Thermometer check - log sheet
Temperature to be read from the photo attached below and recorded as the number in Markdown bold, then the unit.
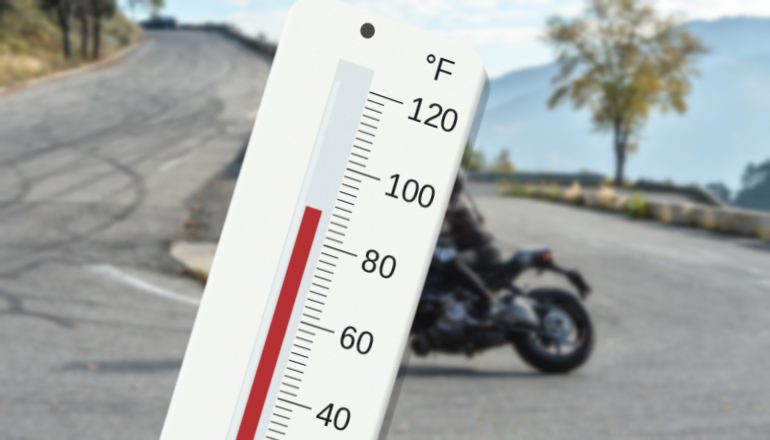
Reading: **88** °F
